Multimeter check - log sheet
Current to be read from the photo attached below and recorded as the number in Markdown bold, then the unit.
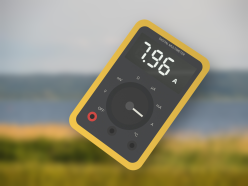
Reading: **7.96** A
